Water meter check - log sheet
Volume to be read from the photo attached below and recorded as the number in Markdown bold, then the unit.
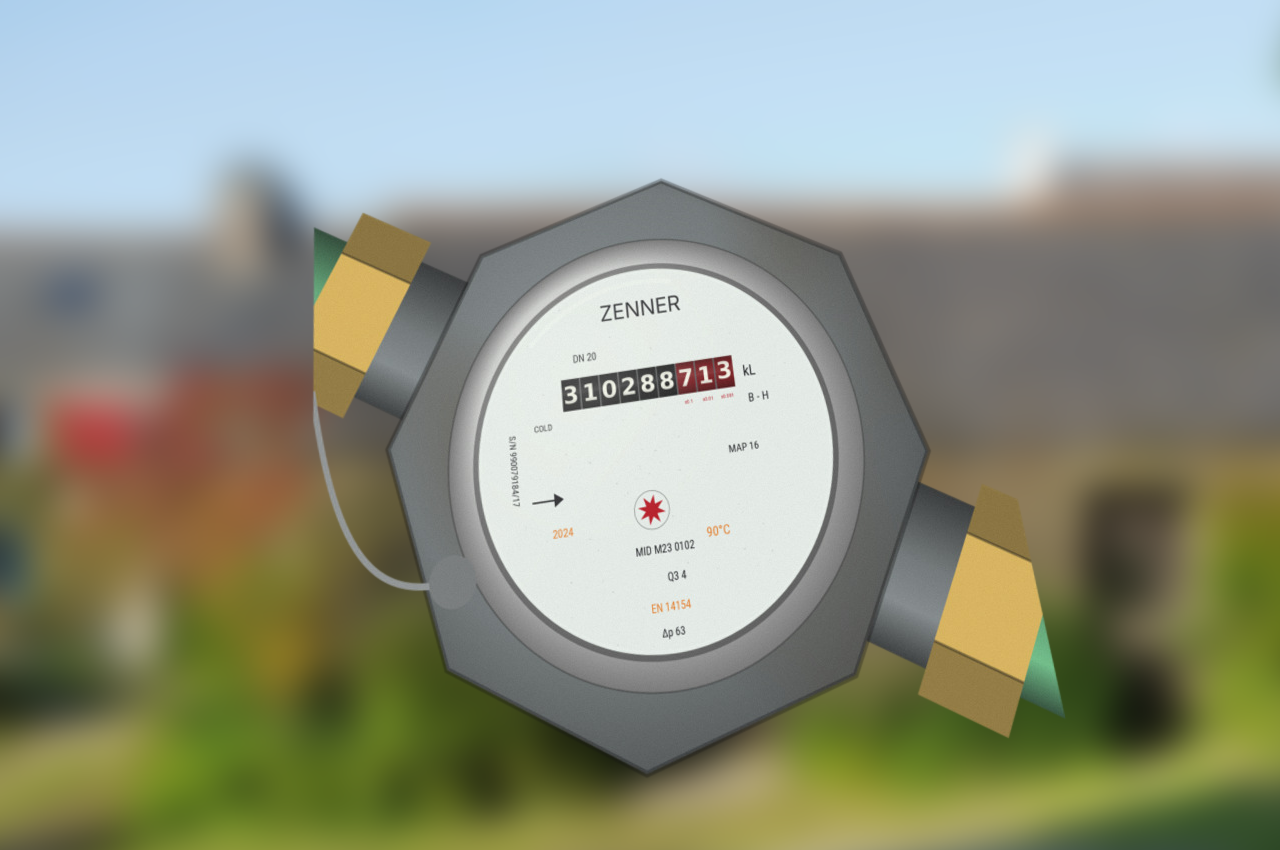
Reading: **310288.713** kL
